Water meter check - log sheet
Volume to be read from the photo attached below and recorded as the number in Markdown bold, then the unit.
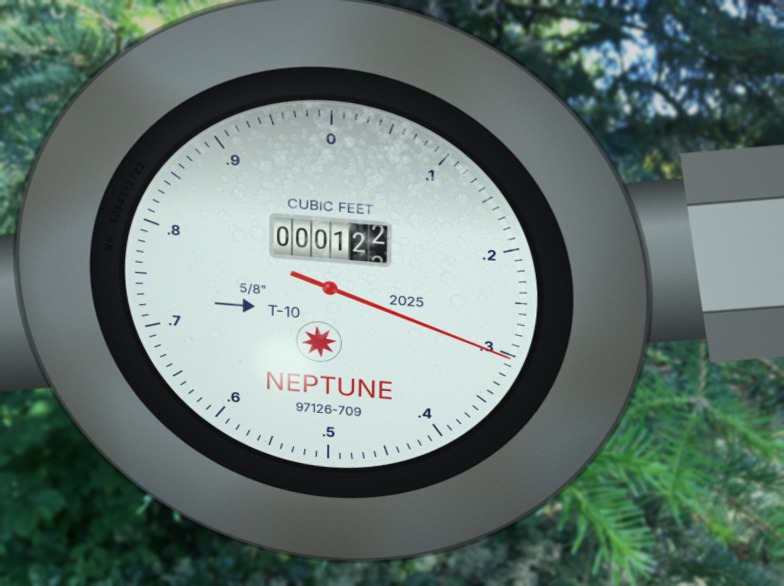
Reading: **122.30** ft³
